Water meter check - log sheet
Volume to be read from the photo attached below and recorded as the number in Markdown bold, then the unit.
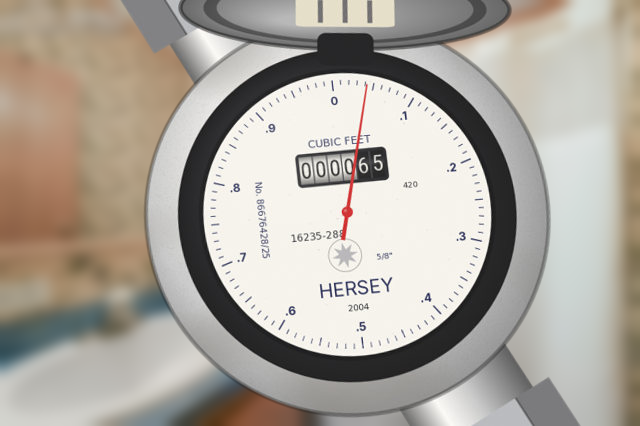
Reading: **65.04** ft³
